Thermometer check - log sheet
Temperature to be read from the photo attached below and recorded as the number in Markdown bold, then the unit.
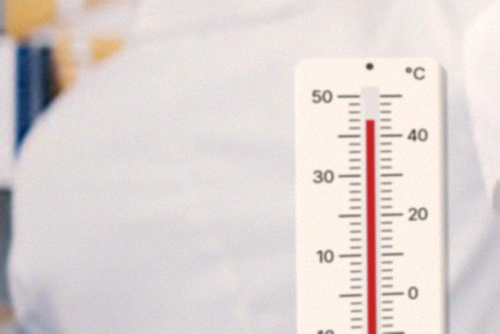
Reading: **44** °C
